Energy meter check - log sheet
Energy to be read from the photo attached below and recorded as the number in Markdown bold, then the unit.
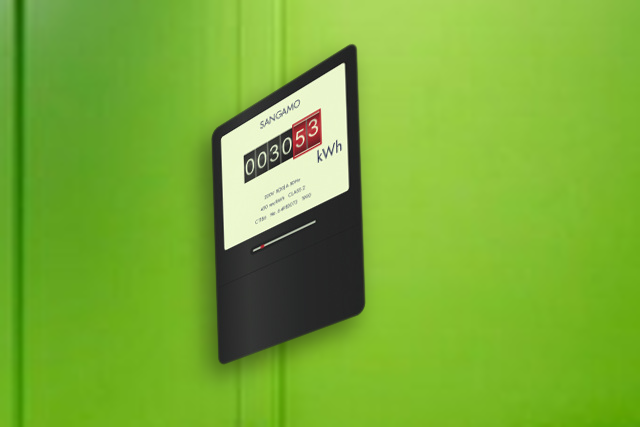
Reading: **30.53** kWh
